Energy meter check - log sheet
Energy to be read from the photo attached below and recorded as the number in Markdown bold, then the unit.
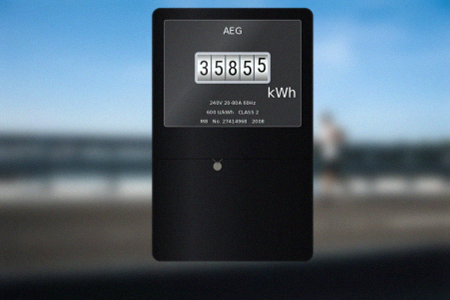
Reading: **35855** kWh
